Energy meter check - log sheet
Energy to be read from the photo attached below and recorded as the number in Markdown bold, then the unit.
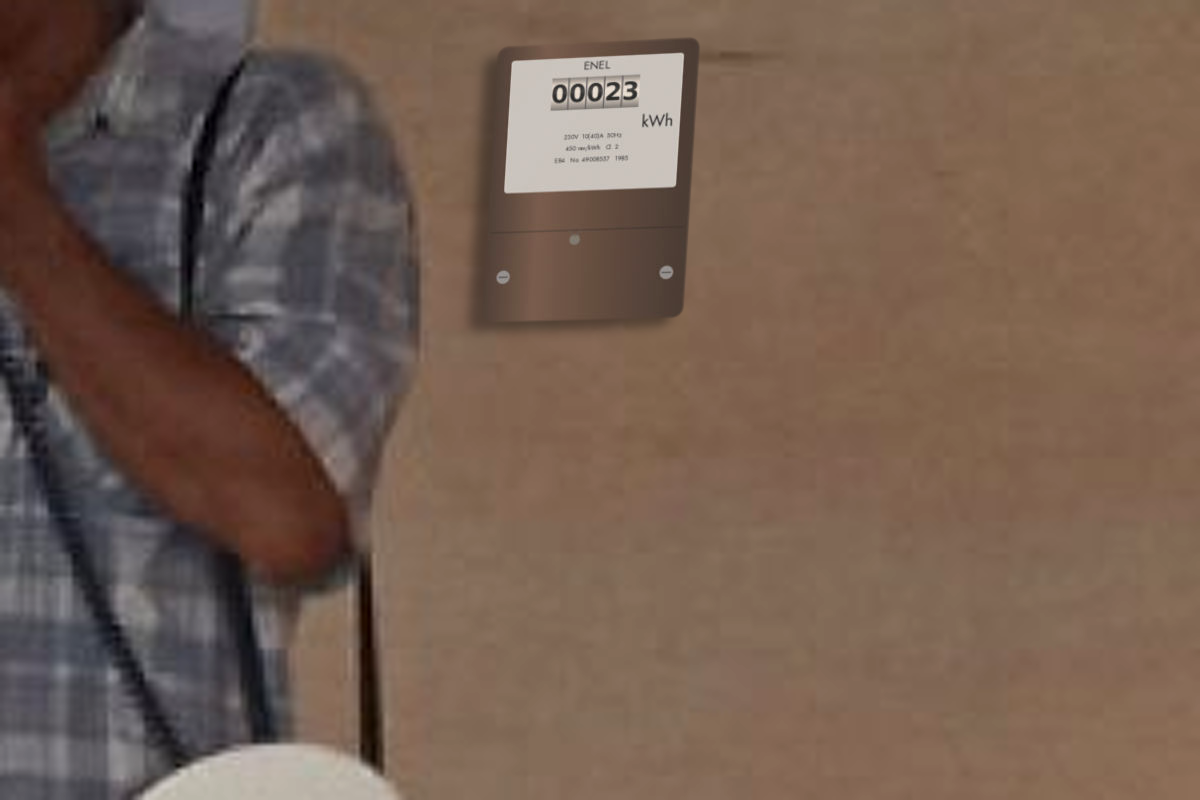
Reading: **23** kWh
